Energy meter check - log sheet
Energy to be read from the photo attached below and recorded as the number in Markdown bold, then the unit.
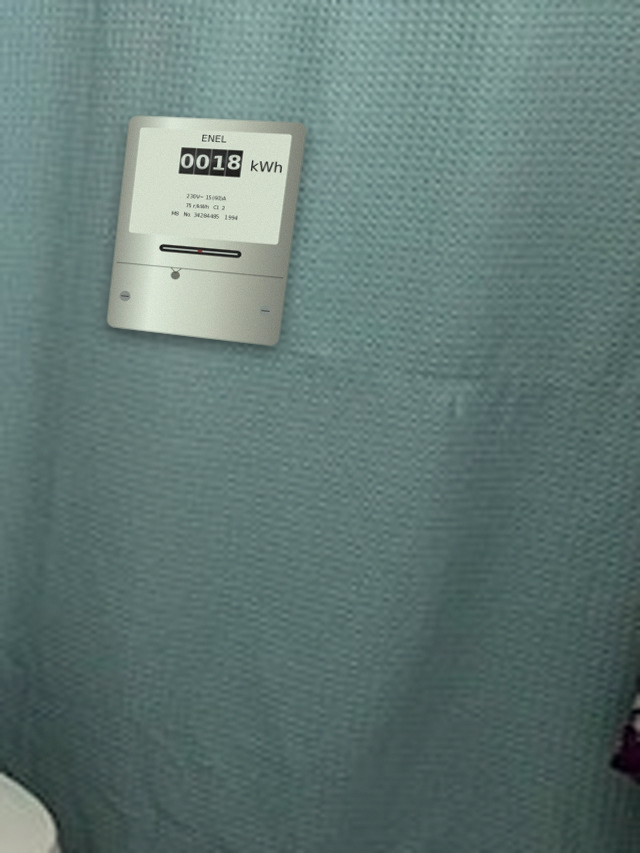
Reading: **18** kWh
